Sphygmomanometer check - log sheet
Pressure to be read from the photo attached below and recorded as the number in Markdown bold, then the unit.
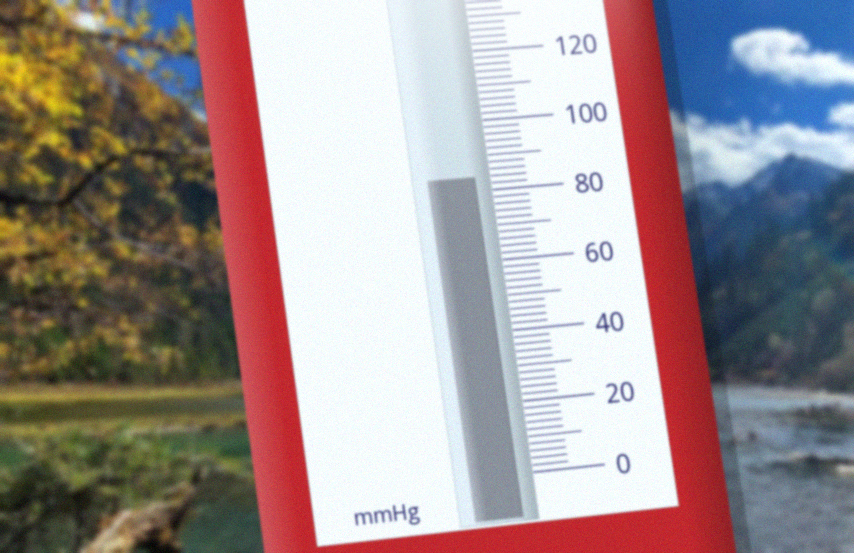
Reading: **84** mmHg
